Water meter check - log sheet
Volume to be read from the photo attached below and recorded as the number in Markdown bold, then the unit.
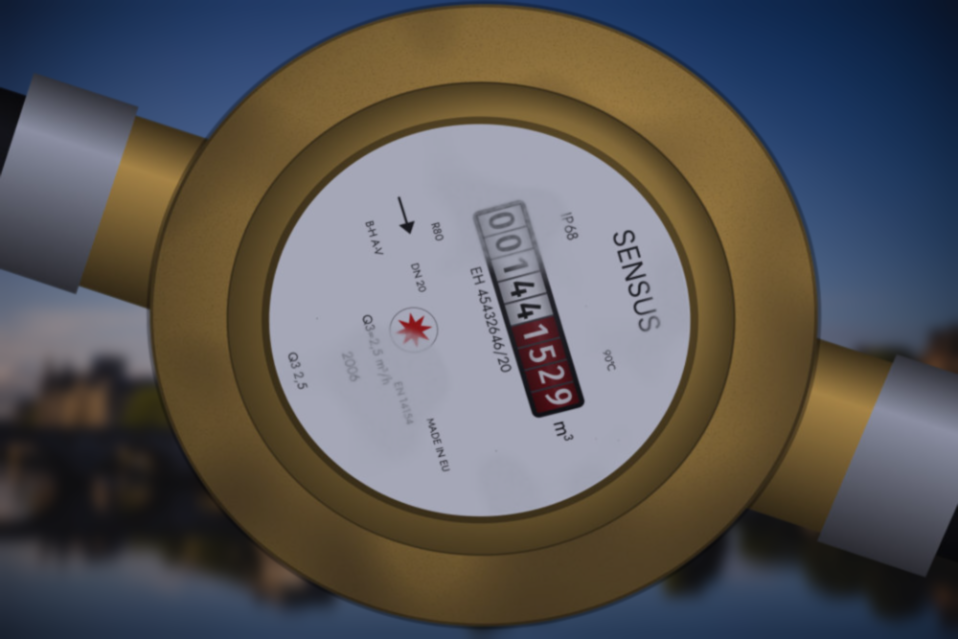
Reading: **144.1529** m³
